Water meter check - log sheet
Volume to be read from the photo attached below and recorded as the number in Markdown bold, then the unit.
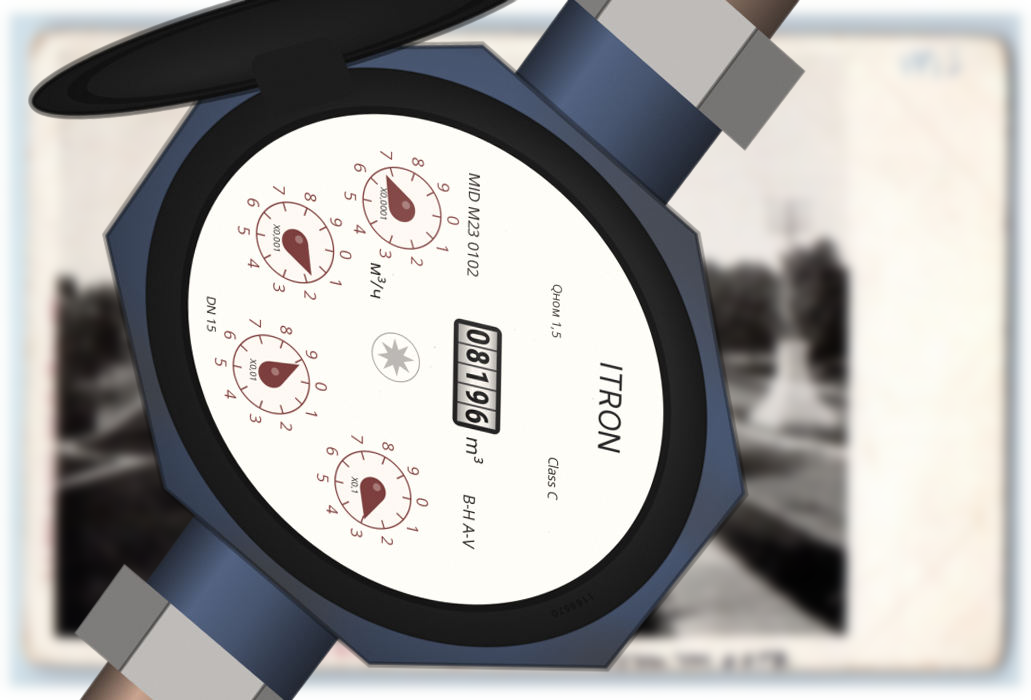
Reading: **8196.2916** m³
